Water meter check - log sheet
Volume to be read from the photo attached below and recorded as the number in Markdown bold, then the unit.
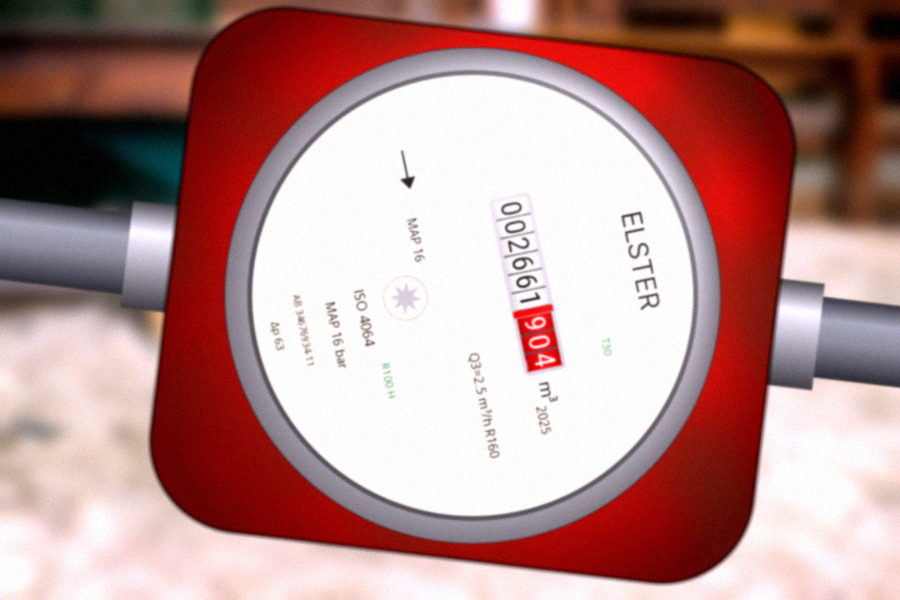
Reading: **2661.904** m³
